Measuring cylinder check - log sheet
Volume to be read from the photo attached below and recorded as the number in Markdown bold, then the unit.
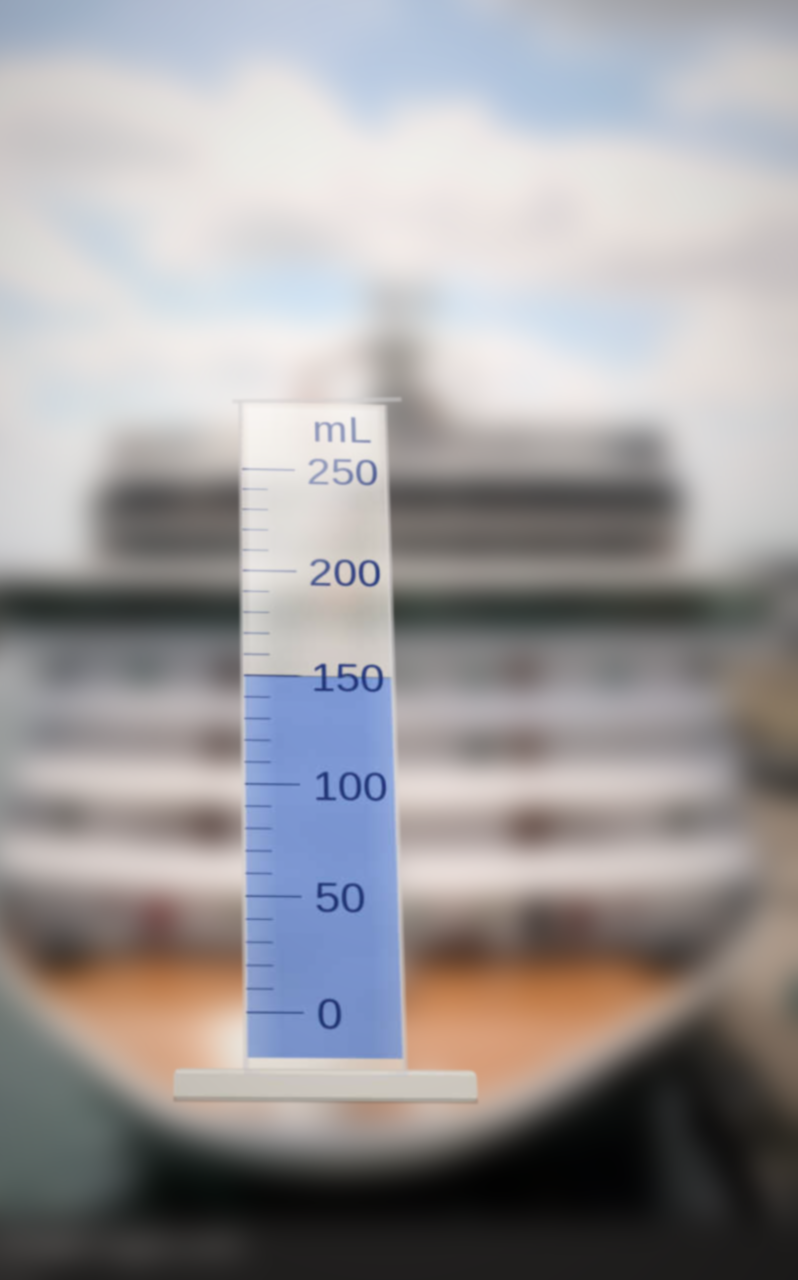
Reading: **150** mL
